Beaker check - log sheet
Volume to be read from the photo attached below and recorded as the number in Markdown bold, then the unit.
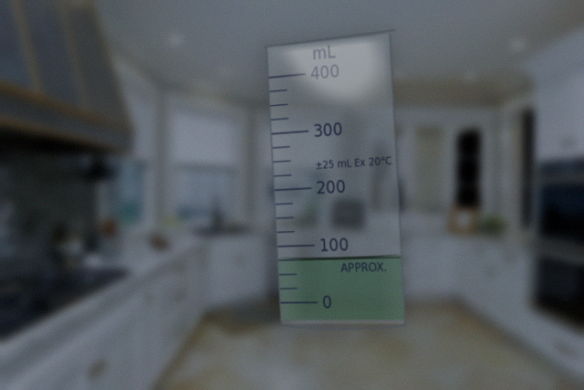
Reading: **75** mL
